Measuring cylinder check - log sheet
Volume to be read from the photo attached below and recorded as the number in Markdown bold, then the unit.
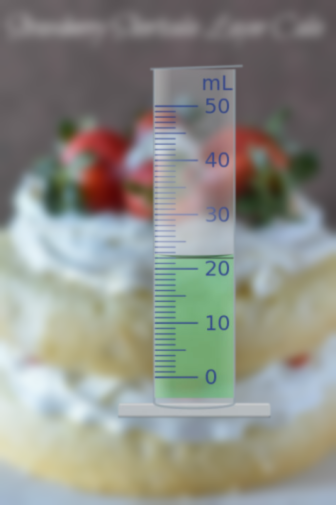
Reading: **22** mL
